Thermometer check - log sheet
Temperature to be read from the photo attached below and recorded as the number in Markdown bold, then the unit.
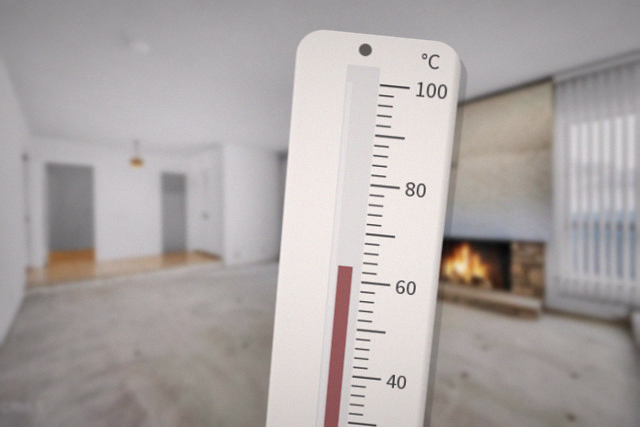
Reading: **63** °C
